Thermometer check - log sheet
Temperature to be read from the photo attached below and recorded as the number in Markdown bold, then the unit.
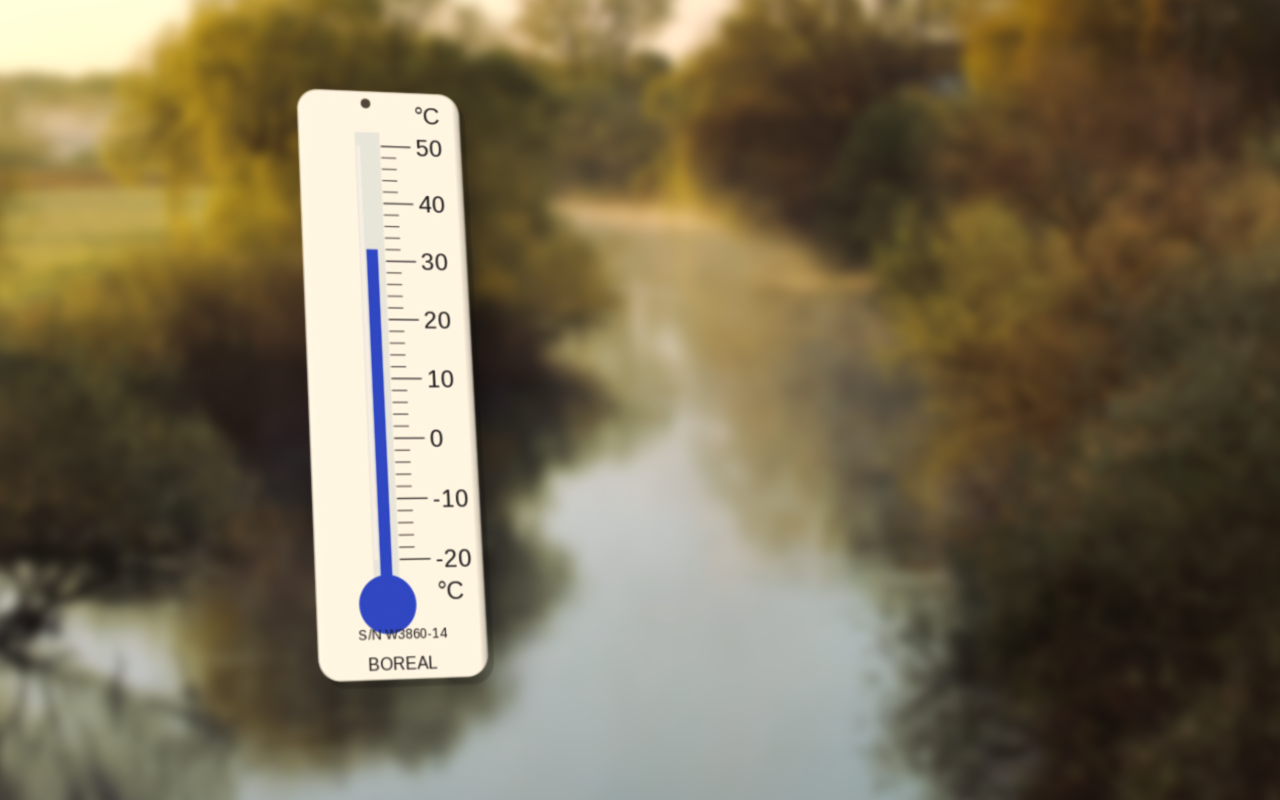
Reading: **32** °C
